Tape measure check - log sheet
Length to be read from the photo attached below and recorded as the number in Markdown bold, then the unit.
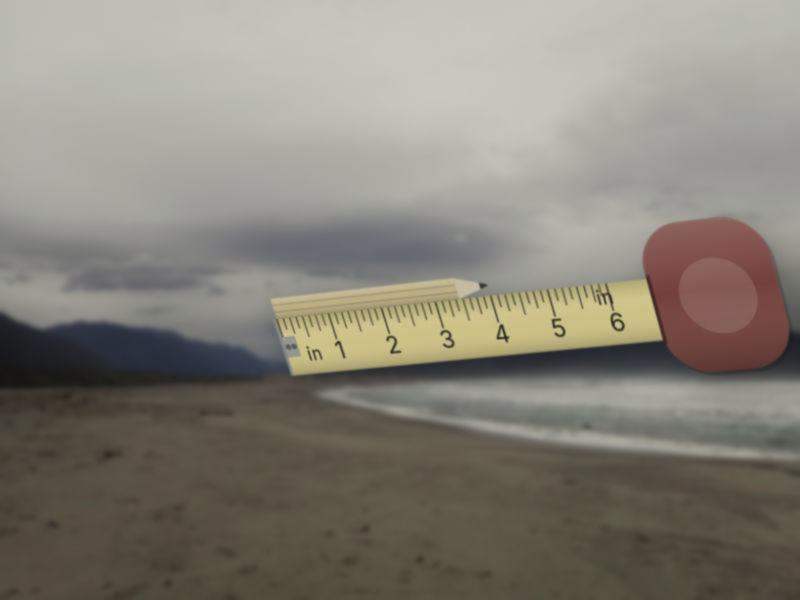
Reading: **4** in
